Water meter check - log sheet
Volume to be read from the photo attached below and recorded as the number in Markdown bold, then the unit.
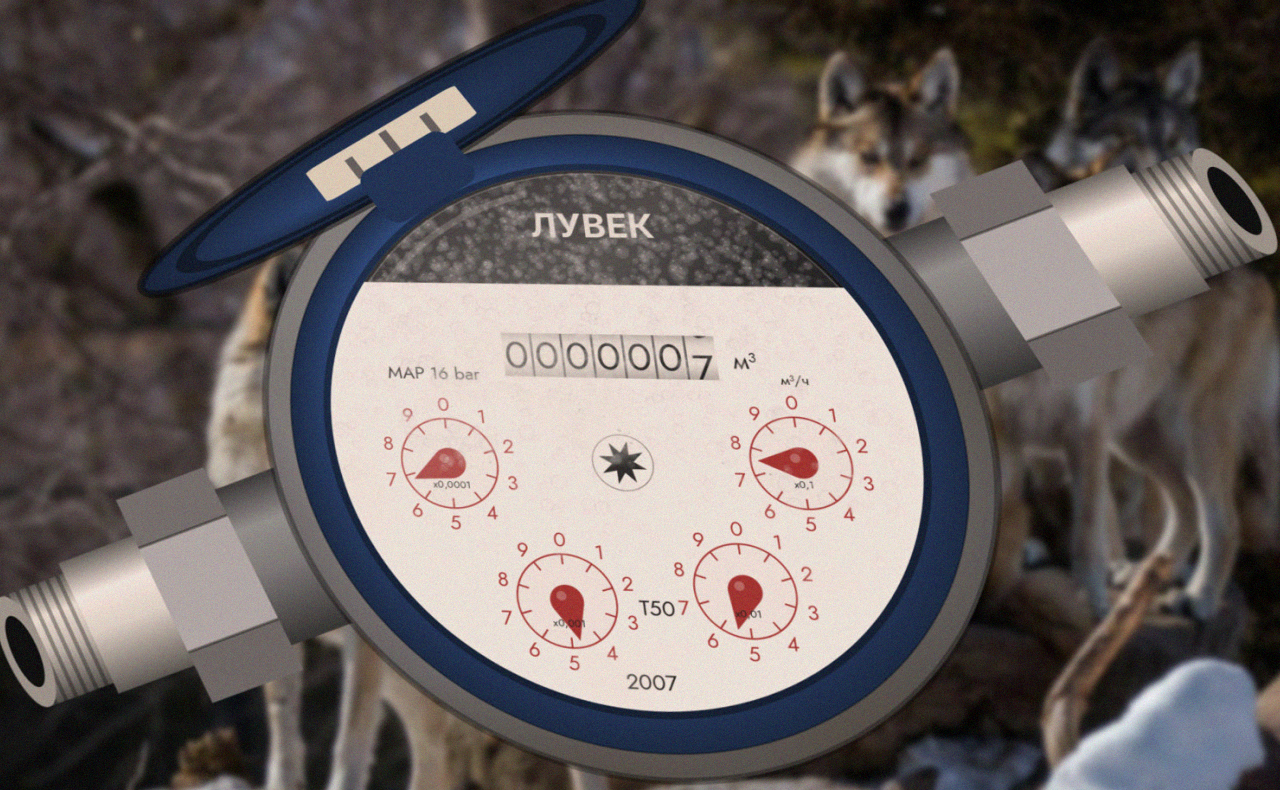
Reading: **6.7546** m³
